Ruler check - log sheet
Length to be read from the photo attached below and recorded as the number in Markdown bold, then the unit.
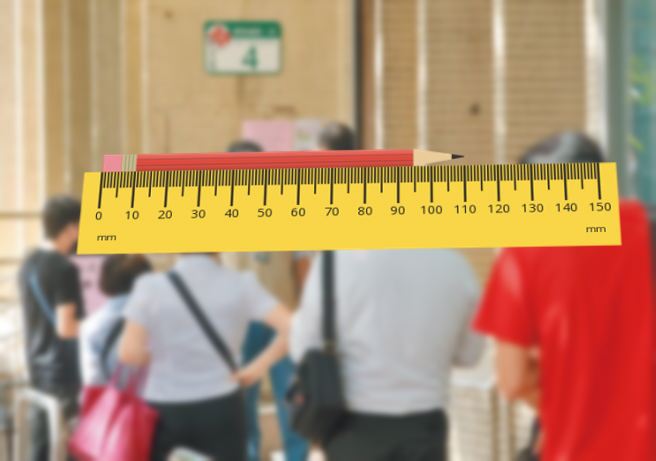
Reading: **110** mm
